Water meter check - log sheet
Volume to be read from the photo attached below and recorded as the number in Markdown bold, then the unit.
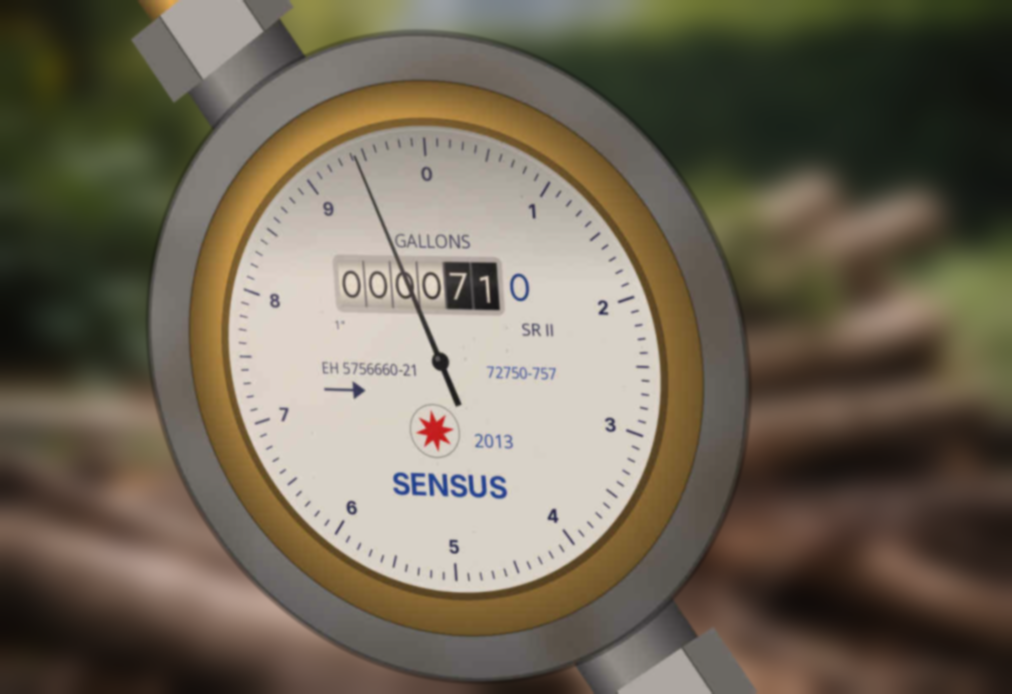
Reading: **709.4** gal
